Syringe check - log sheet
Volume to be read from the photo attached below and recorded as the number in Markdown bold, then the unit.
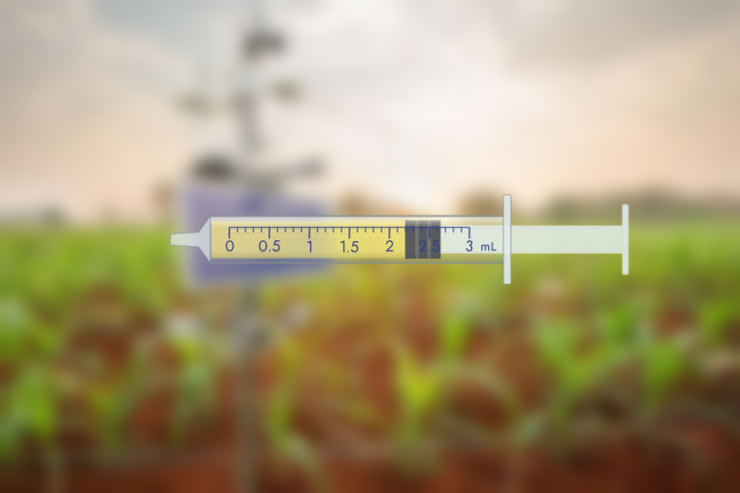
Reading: **2.2** mL
